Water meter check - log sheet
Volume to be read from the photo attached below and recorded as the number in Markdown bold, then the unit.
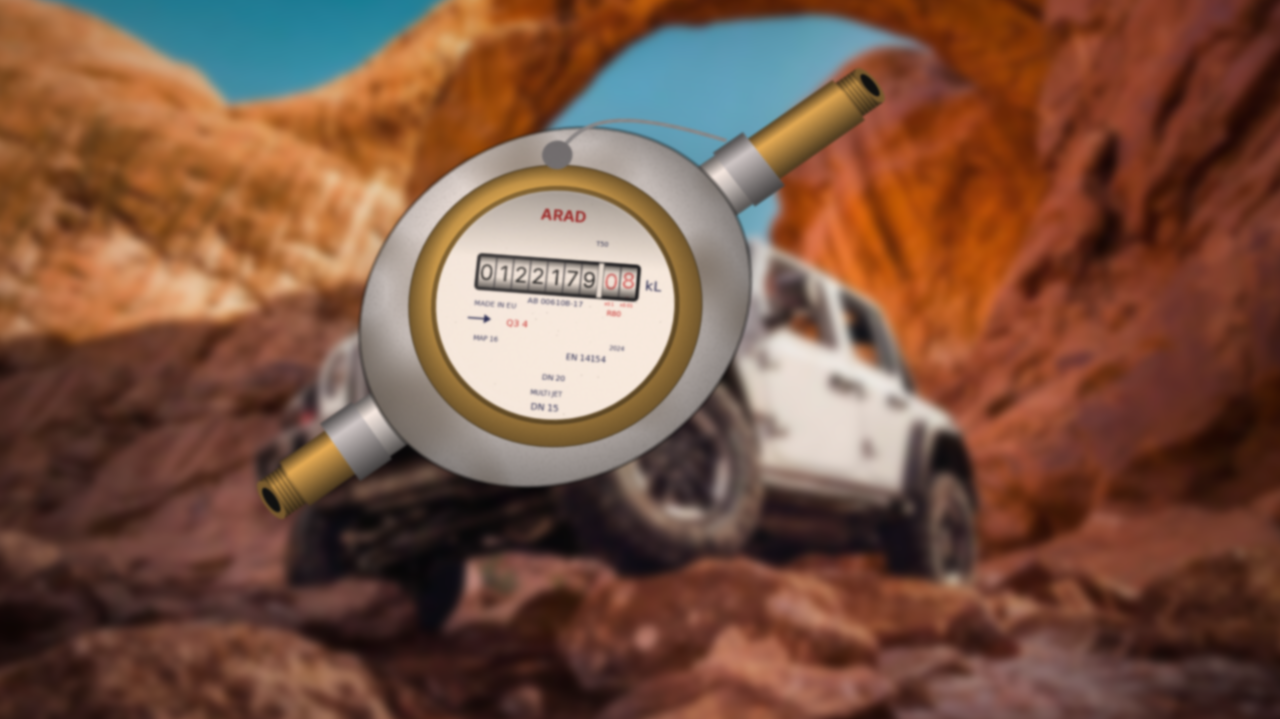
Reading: **122179.08** kL
